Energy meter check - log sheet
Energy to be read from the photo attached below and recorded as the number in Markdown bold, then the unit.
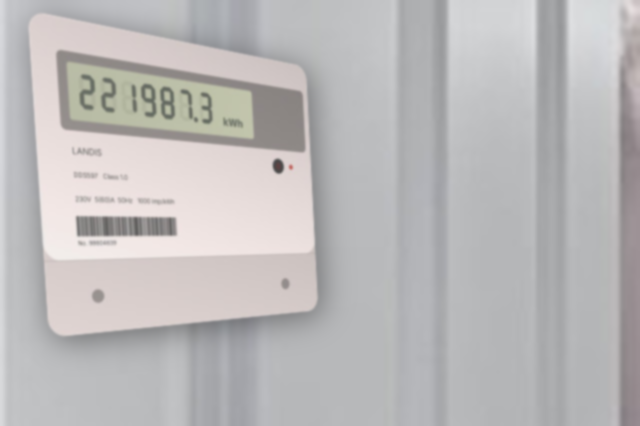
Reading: **221987.3** kWh
